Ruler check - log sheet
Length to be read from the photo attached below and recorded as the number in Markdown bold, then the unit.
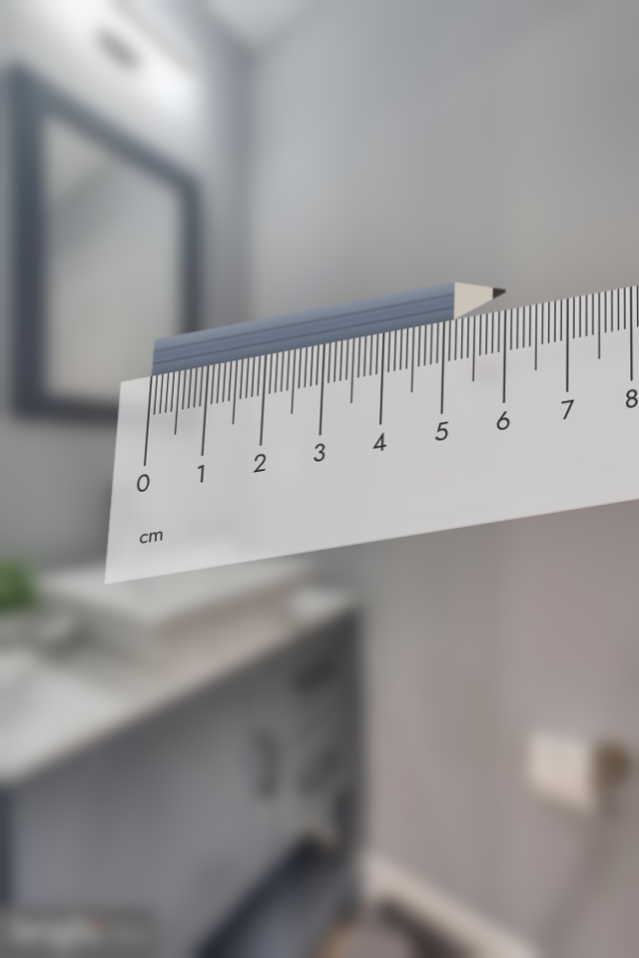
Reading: **6** cm
